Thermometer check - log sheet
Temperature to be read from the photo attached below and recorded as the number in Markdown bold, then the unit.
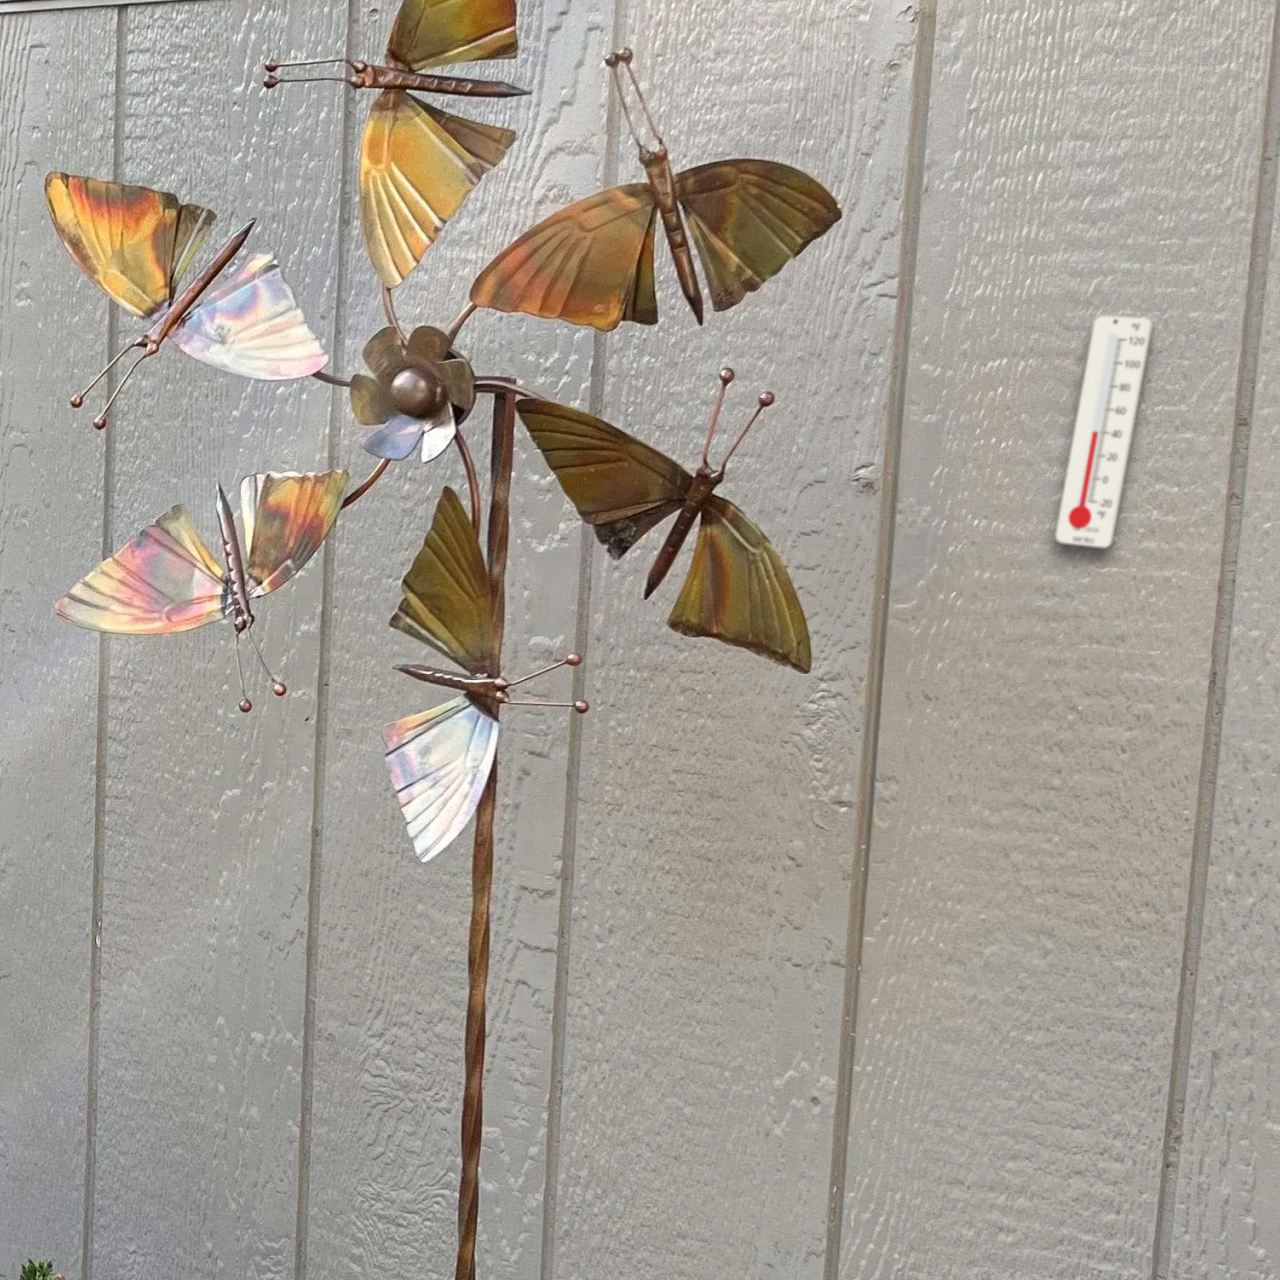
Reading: **40** °F
